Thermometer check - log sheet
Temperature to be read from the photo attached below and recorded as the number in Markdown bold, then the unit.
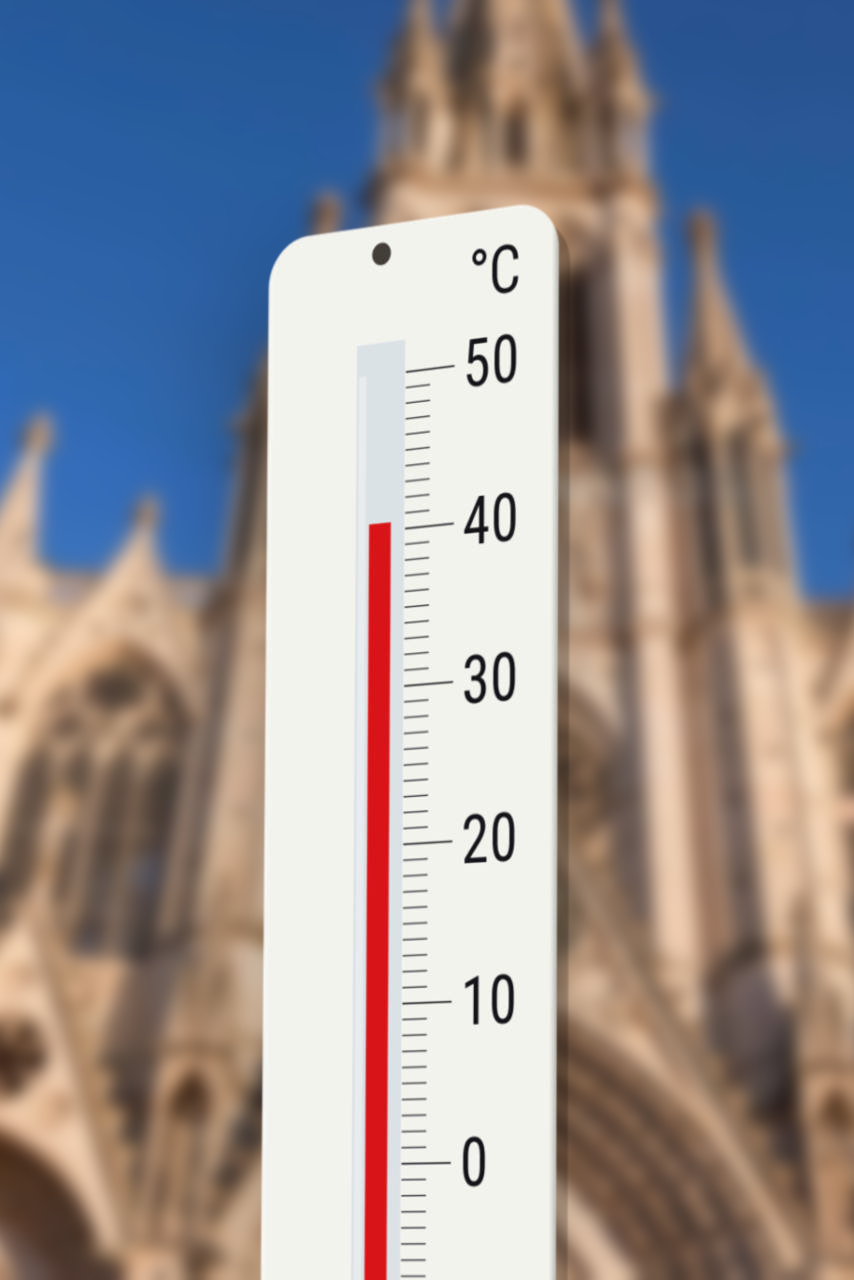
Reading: **40.5** °C
